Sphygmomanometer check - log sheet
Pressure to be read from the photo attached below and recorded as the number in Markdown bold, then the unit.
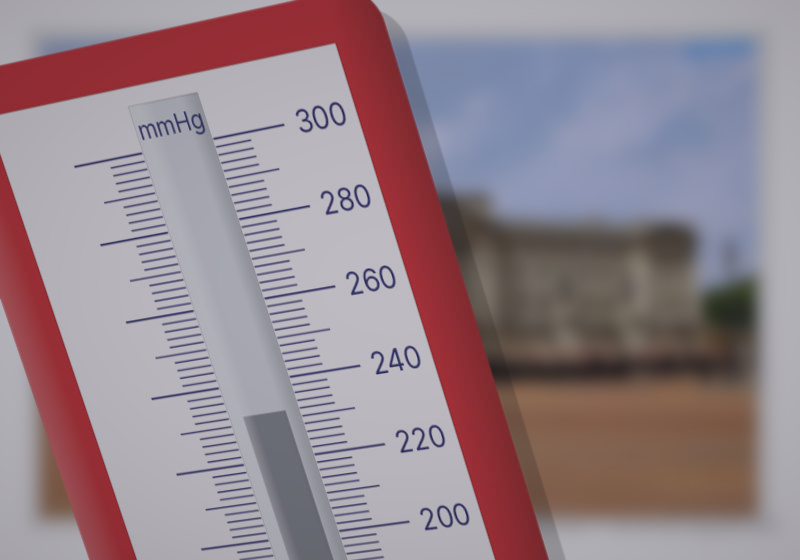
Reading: **232** mmHg
